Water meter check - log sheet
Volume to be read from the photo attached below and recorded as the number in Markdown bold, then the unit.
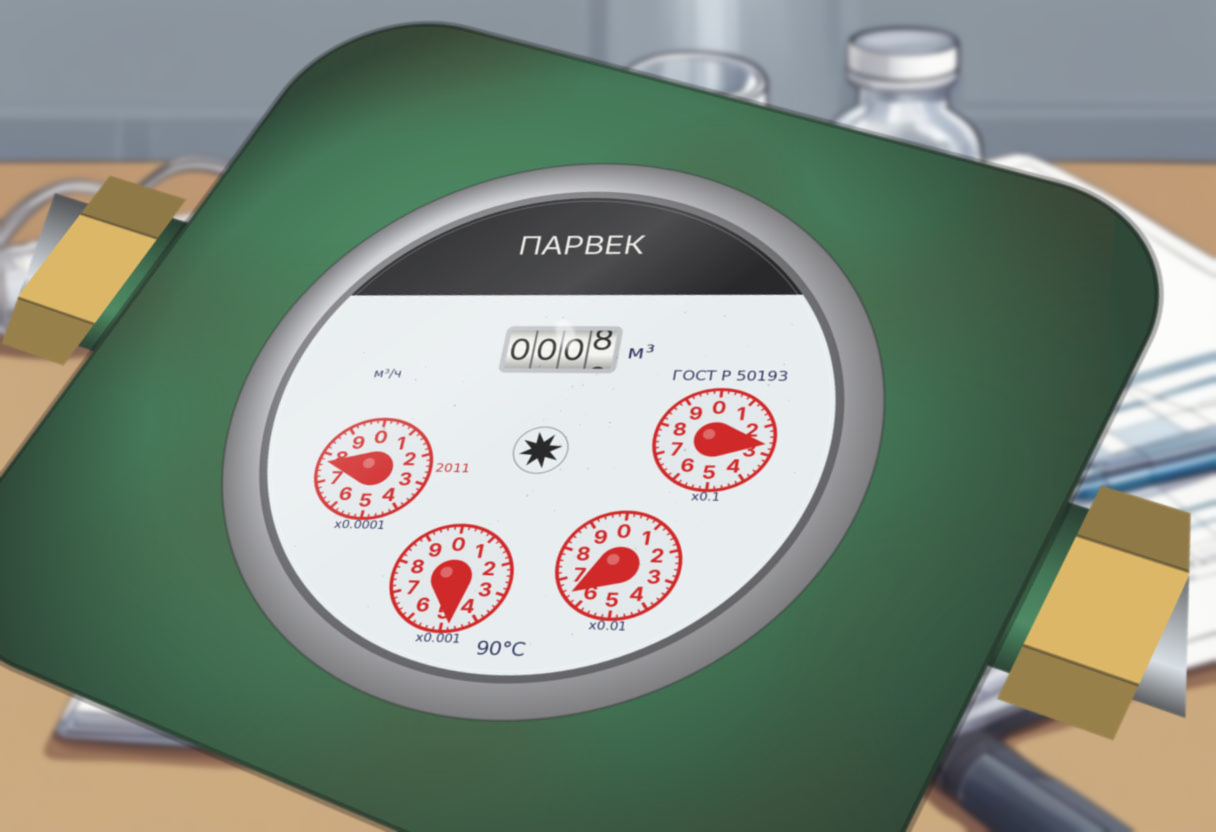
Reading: **8.2647** m³
